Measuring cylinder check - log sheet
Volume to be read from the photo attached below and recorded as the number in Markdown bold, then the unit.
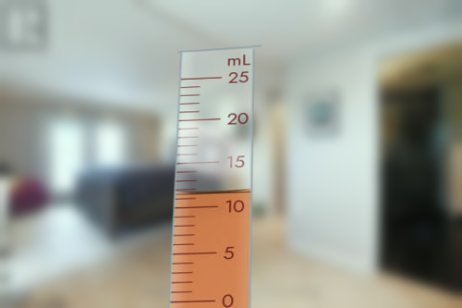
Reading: **11.5** mL
